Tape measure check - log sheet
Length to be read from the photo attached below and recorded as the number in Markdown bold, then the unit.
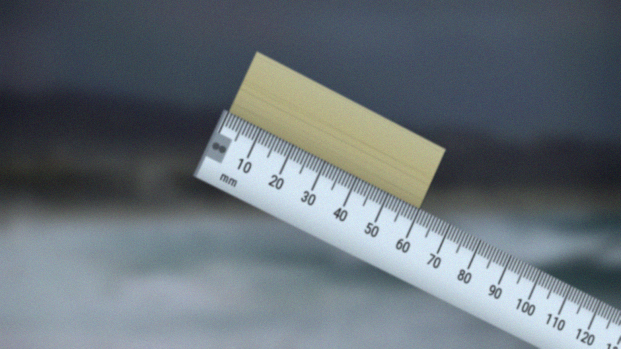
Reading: **60** mm
